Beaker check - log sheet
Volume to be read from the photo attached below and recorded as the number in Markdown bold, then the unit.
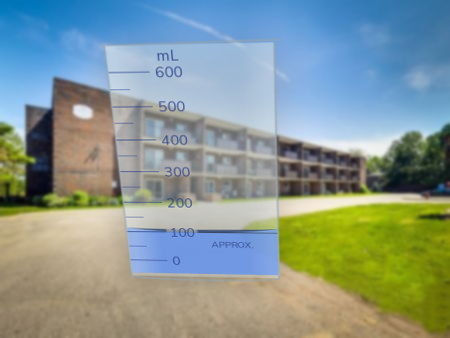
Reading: **100** mL
